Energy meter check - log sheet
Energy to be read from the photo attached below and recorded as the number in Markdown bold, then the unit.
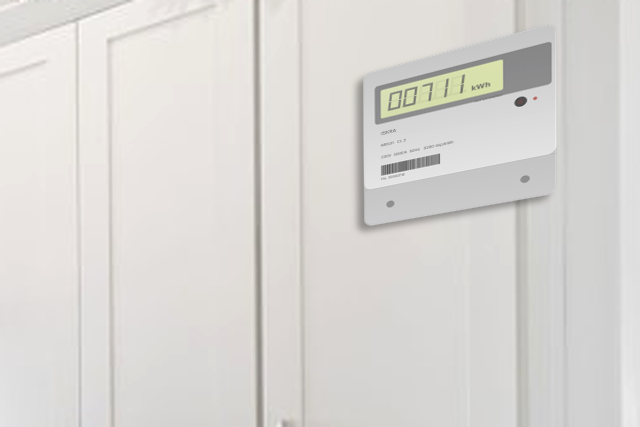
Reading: **711** kWh
